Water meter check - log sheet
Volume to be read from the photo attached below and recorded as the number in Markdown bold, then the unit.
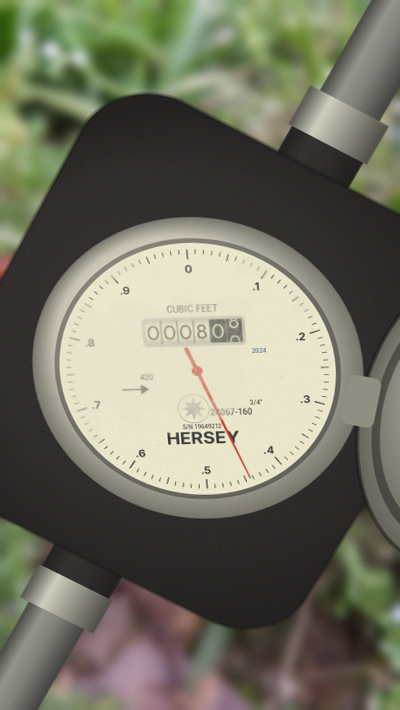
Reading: **808.44** ft³
